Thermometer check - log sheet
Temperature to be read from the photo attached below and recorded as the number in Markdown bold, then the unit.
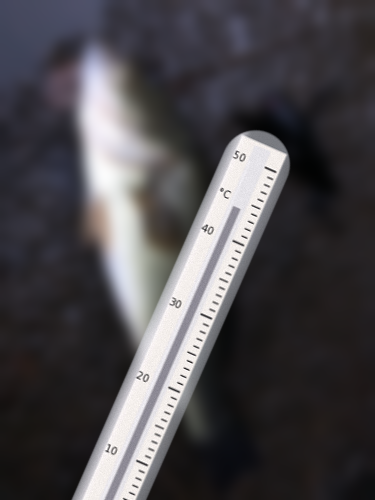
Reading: **44** °C
